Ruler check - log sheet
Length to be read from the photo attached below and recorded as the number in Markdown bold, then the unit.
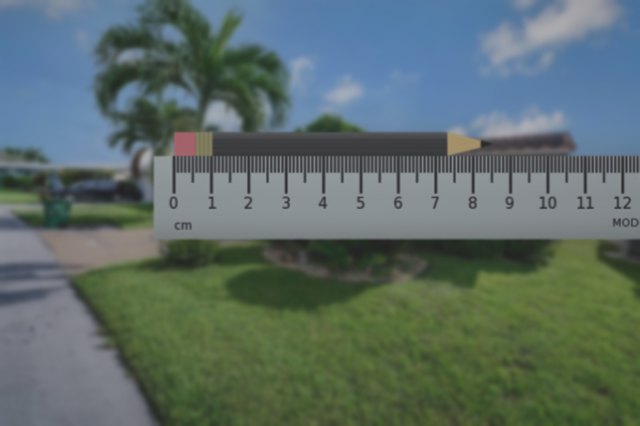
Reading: **8.5** cm
